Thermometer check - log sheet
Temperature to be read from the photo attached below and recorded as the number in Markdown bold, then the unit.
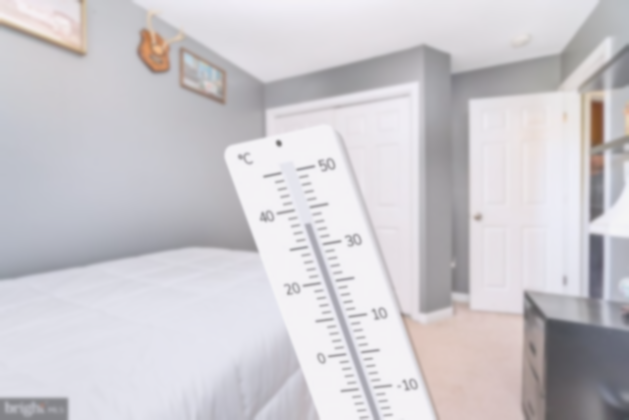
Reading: **36** °C
